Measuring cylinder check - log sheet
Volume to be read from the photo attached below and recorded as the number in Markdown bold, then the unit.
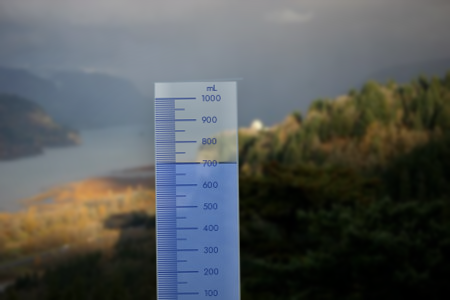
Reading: **700** mL
